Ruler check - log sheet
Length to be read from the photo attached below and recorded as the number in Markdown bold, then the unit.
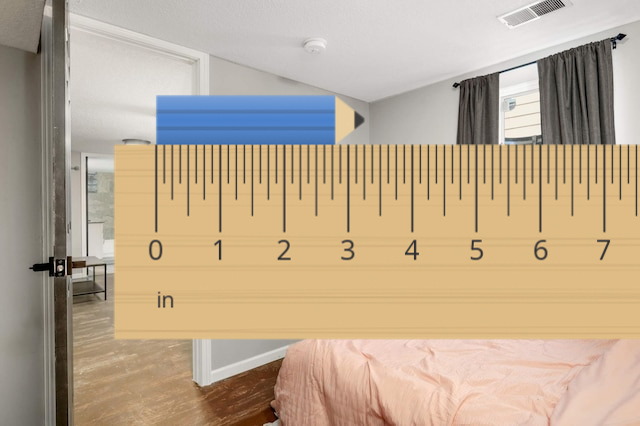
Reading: **3.25** in
